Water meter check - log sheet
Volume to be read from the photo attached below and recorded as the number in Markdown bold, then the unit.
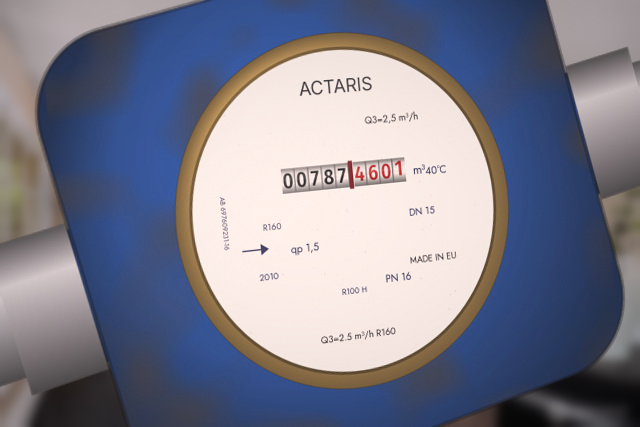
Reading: **787.4601** m³
